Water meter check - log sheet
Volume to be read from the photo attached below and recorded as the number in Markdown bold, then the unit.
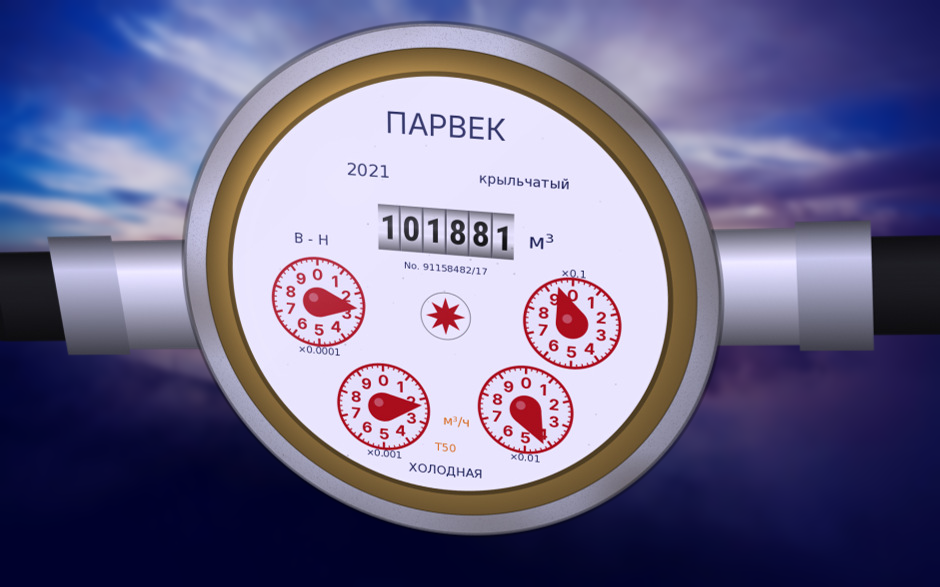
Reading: **101880.9422** m³
